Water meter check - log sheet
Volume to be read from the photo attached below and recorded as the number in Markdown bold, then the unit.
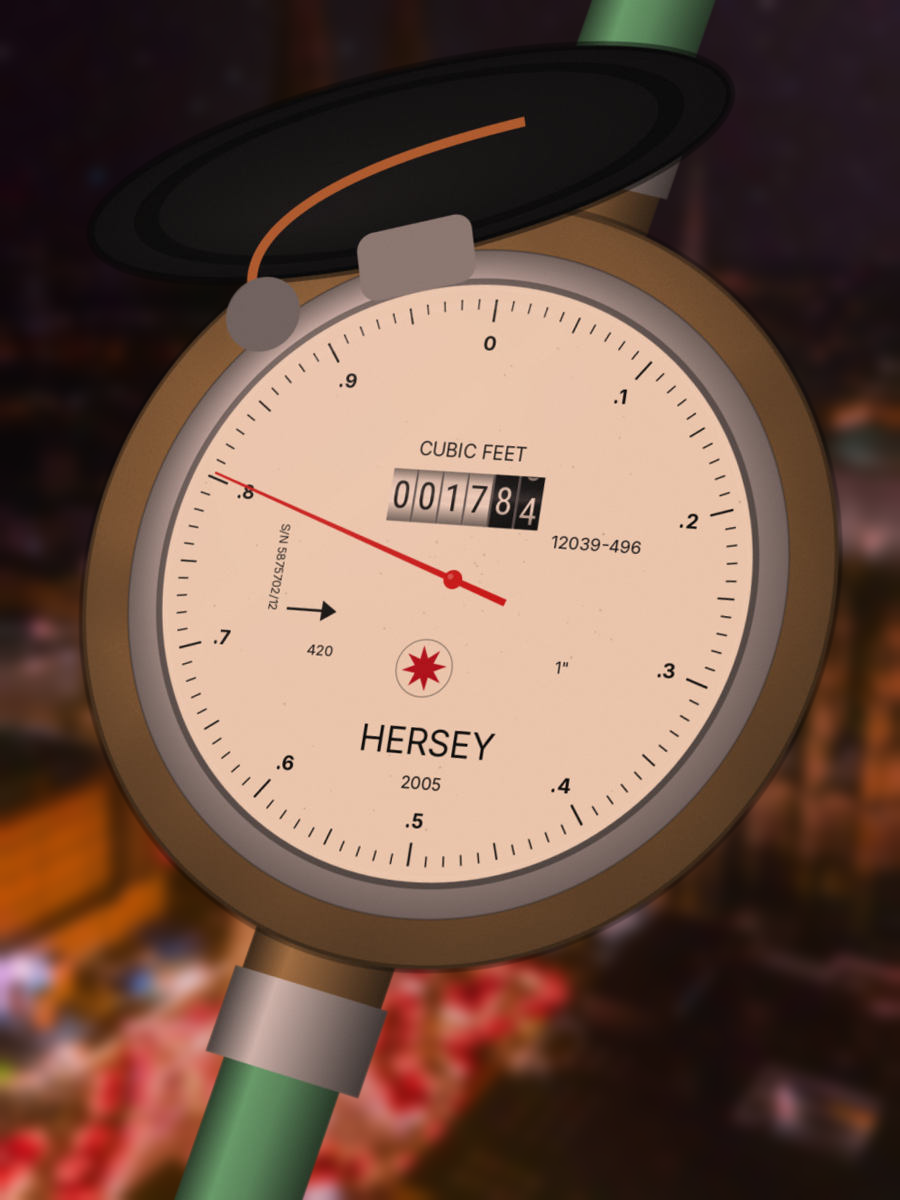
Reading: **1783.80** ft³
